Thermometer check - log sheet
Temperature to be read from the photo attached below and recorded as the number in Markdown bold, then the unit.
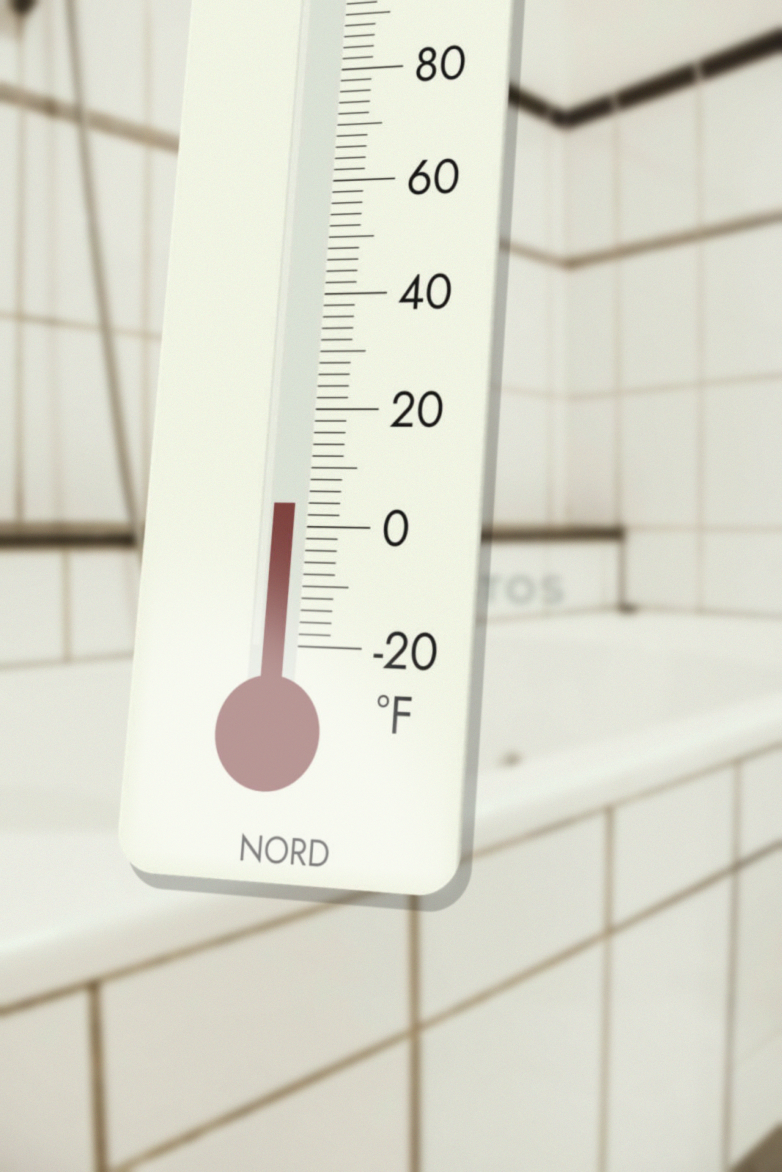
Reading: **4** °F
